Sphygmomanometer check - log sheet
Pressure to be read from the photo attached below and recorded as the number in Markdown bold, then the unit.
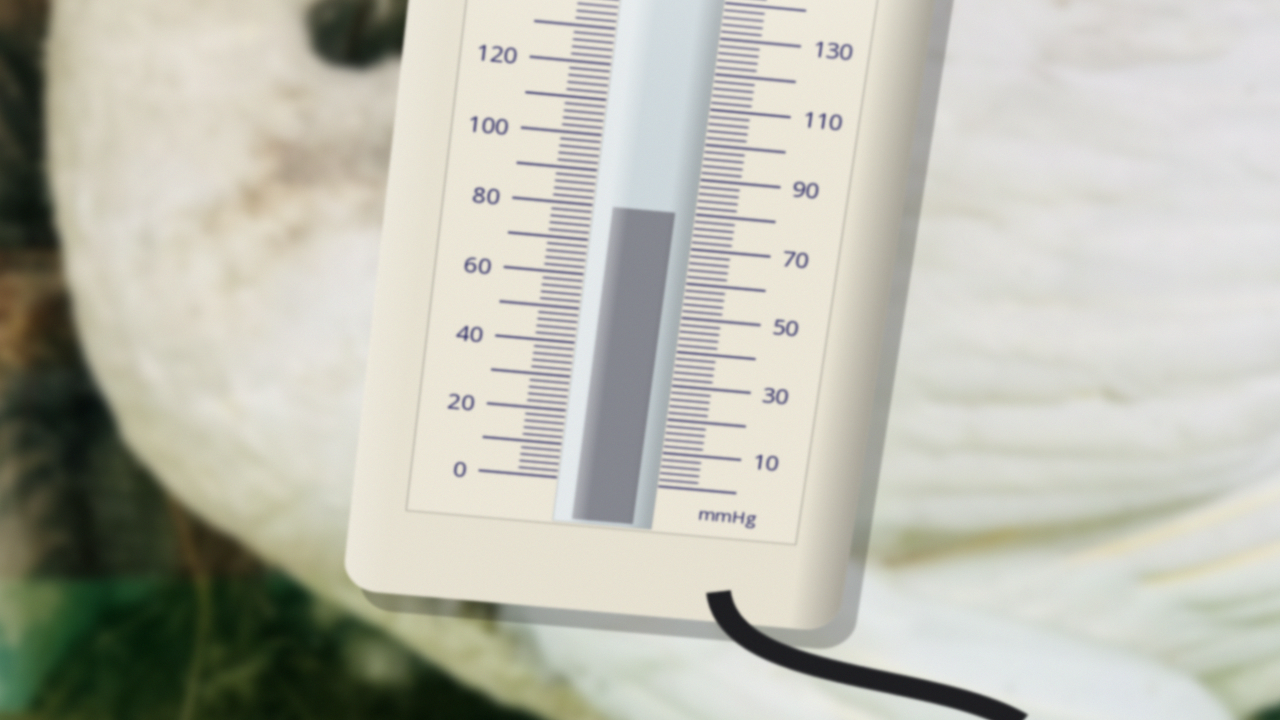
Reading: **80** mmHg
